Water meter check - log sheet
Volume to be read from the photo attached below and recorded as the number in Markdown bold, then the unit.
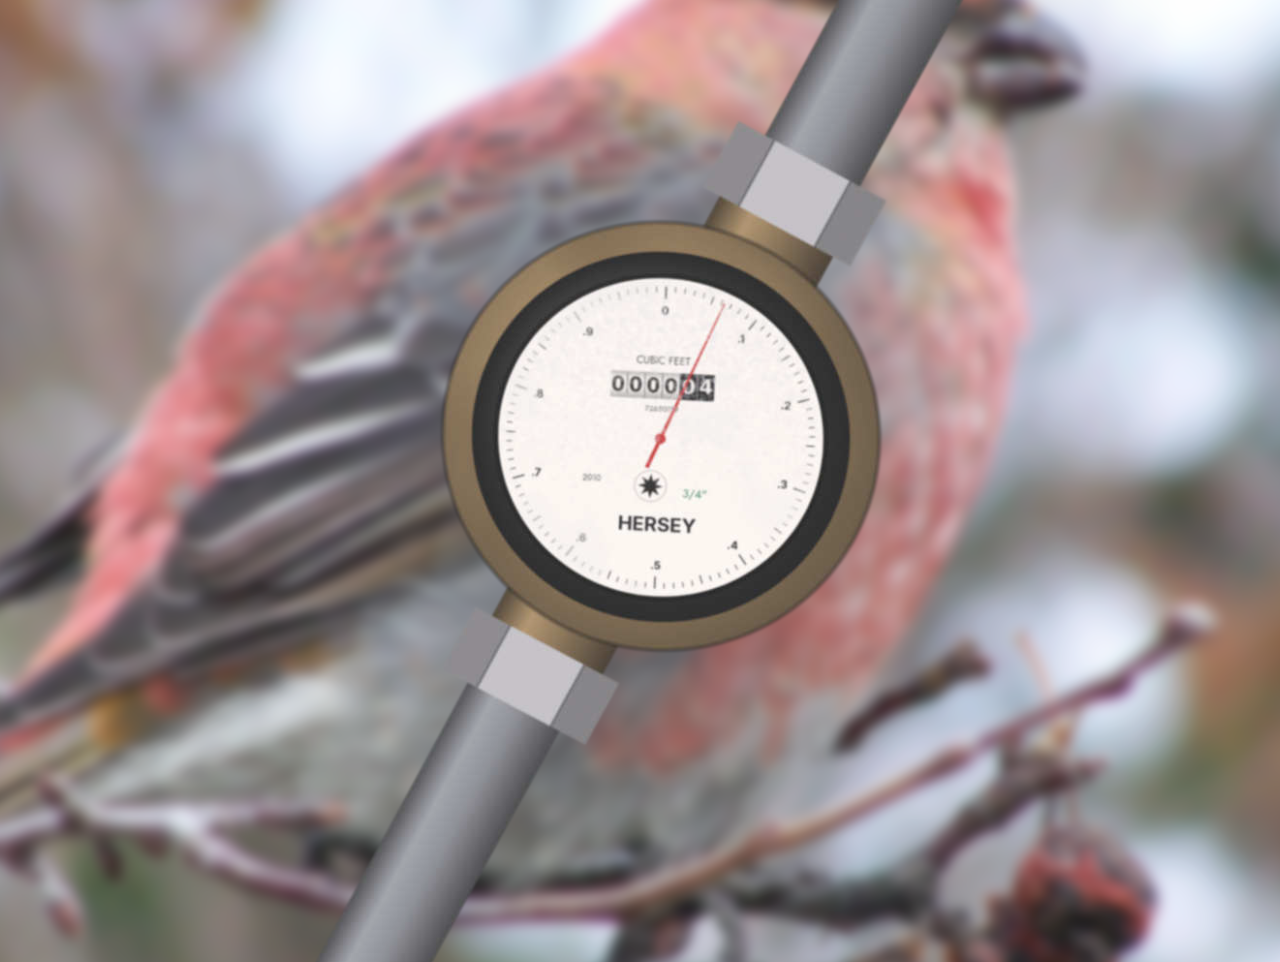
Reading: **4.06** ft³
